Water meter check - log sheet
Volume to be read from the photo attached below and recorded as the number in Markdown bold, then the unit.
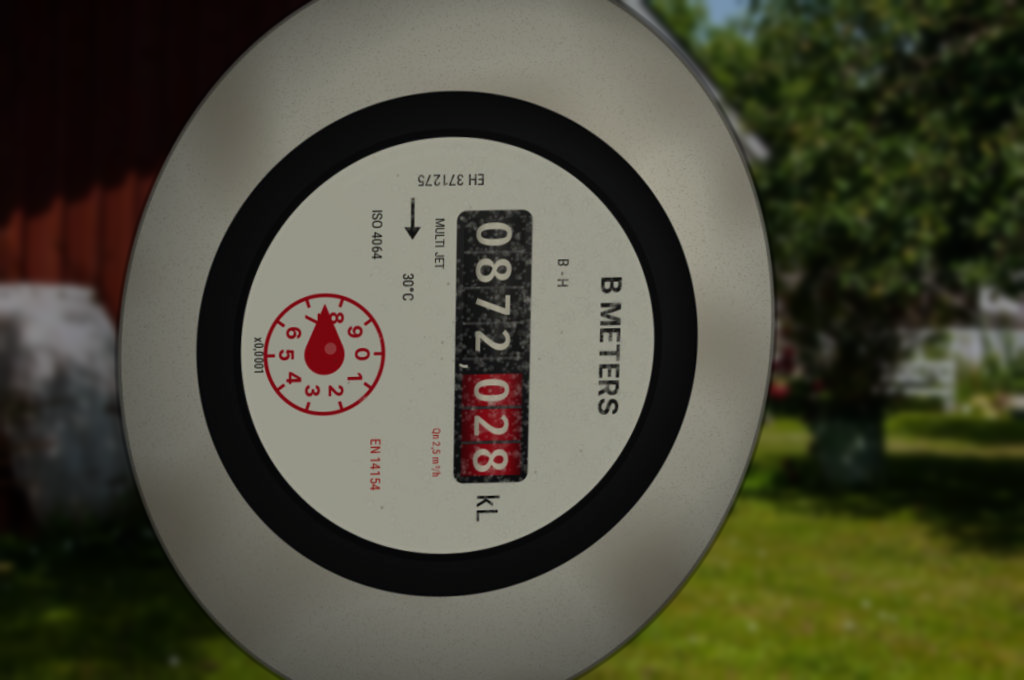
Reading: **872.0287** kL
